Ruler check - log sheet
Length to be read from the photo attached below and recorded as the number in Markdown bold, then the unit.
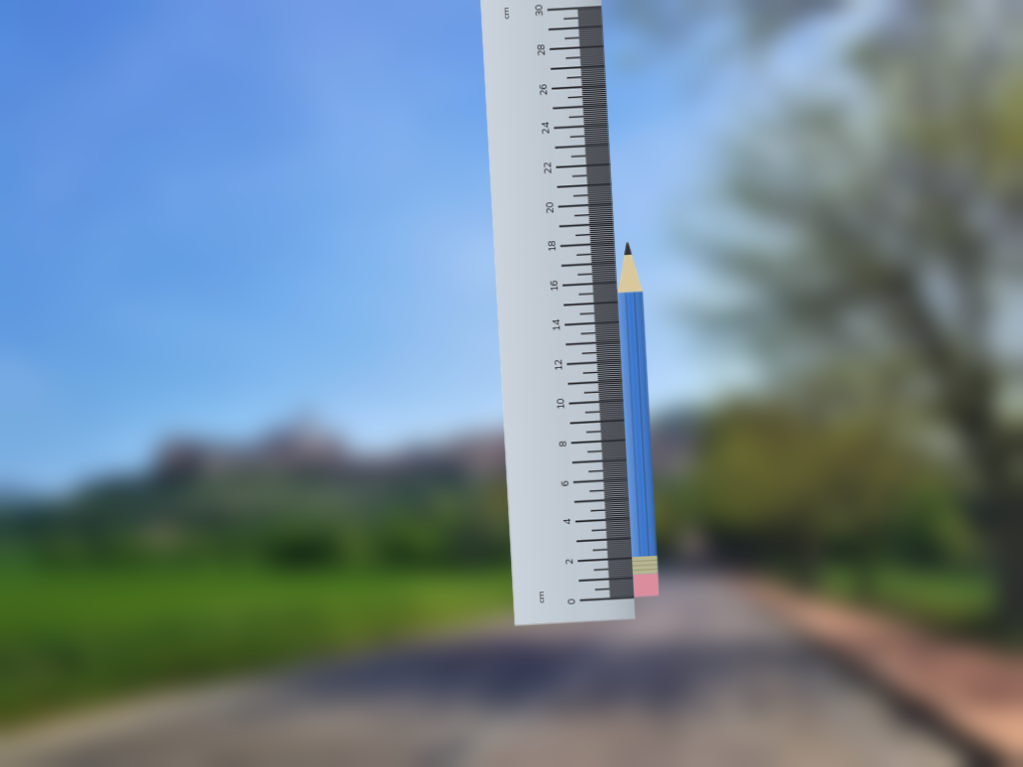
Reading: **18** cm
